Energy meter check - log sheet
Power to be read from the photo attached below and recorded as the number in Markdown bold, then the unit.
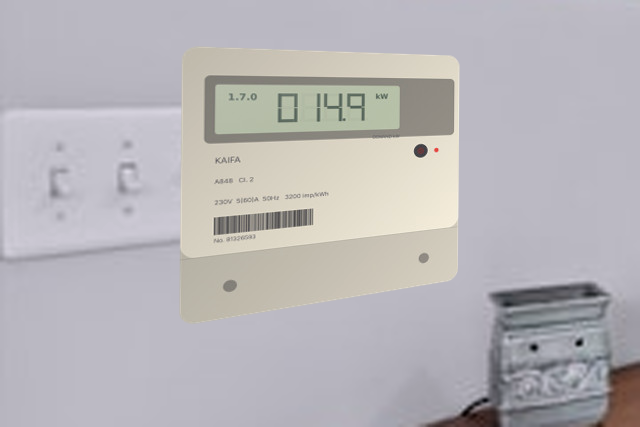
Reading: **14.9** kW
